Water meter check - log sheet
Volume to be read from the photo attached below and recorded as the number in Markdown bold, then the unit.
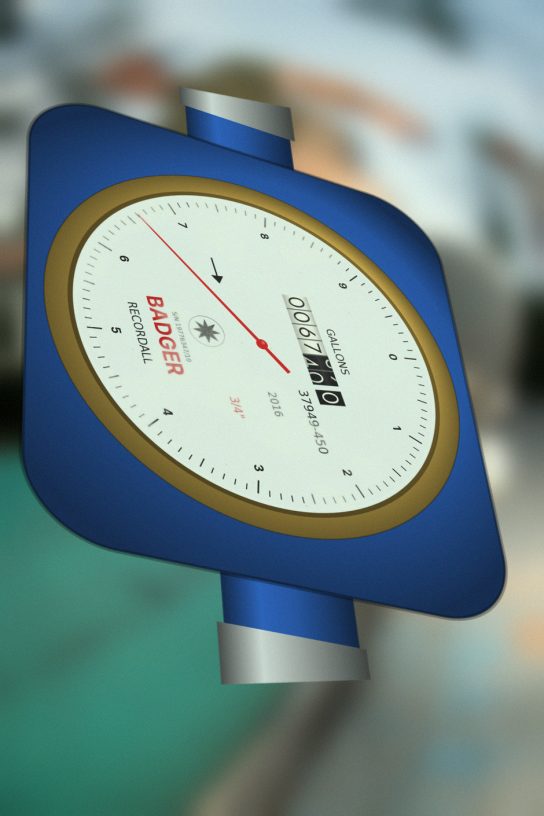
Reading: **67396.6** gal
